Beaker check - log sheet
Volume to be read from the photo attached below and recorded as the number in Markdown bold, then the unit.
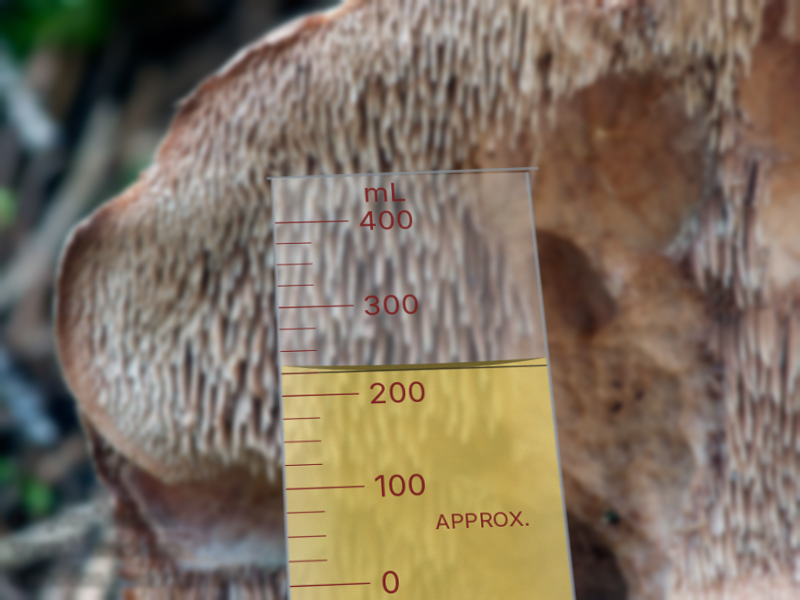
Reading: **225** mL
